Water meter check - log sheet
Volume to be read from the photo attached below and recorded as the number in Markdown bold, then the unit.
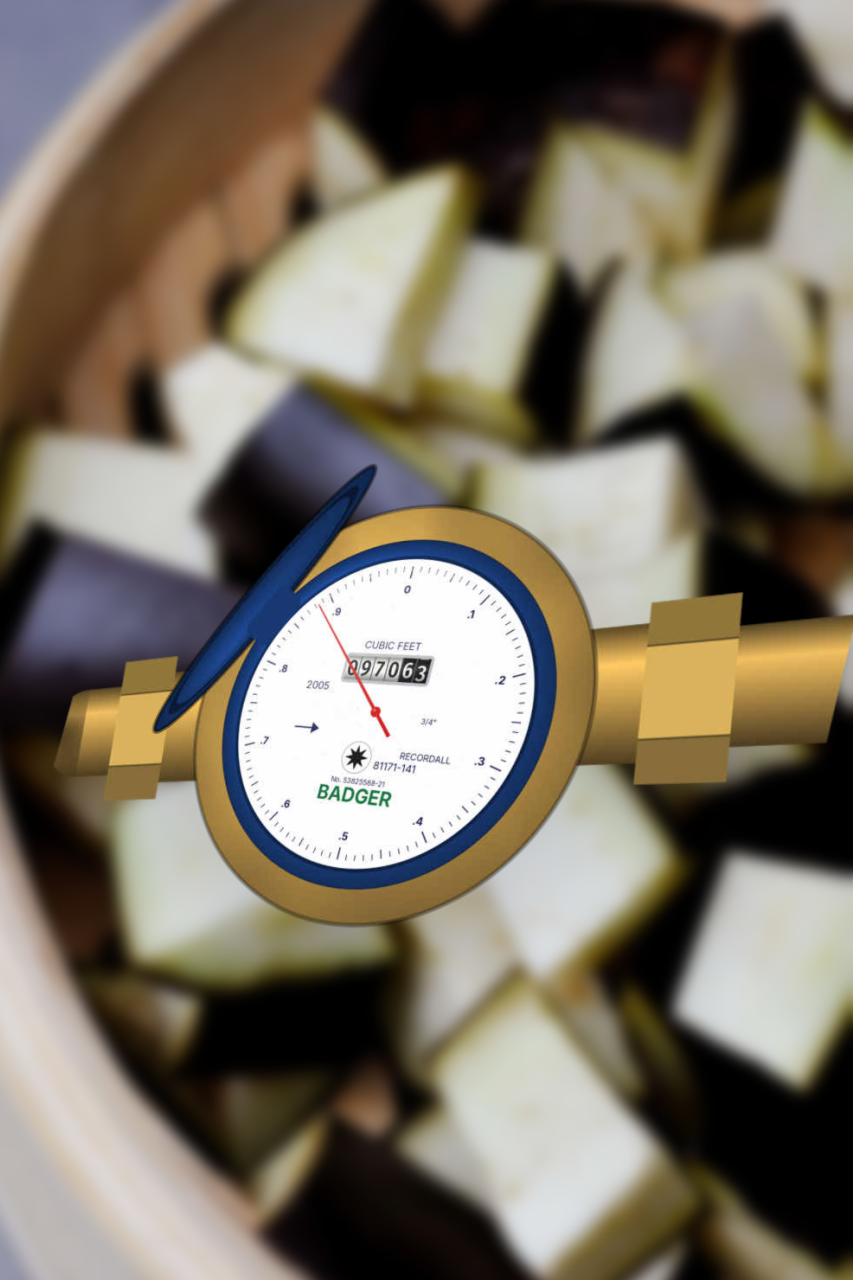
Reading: **97062.88** ft³
